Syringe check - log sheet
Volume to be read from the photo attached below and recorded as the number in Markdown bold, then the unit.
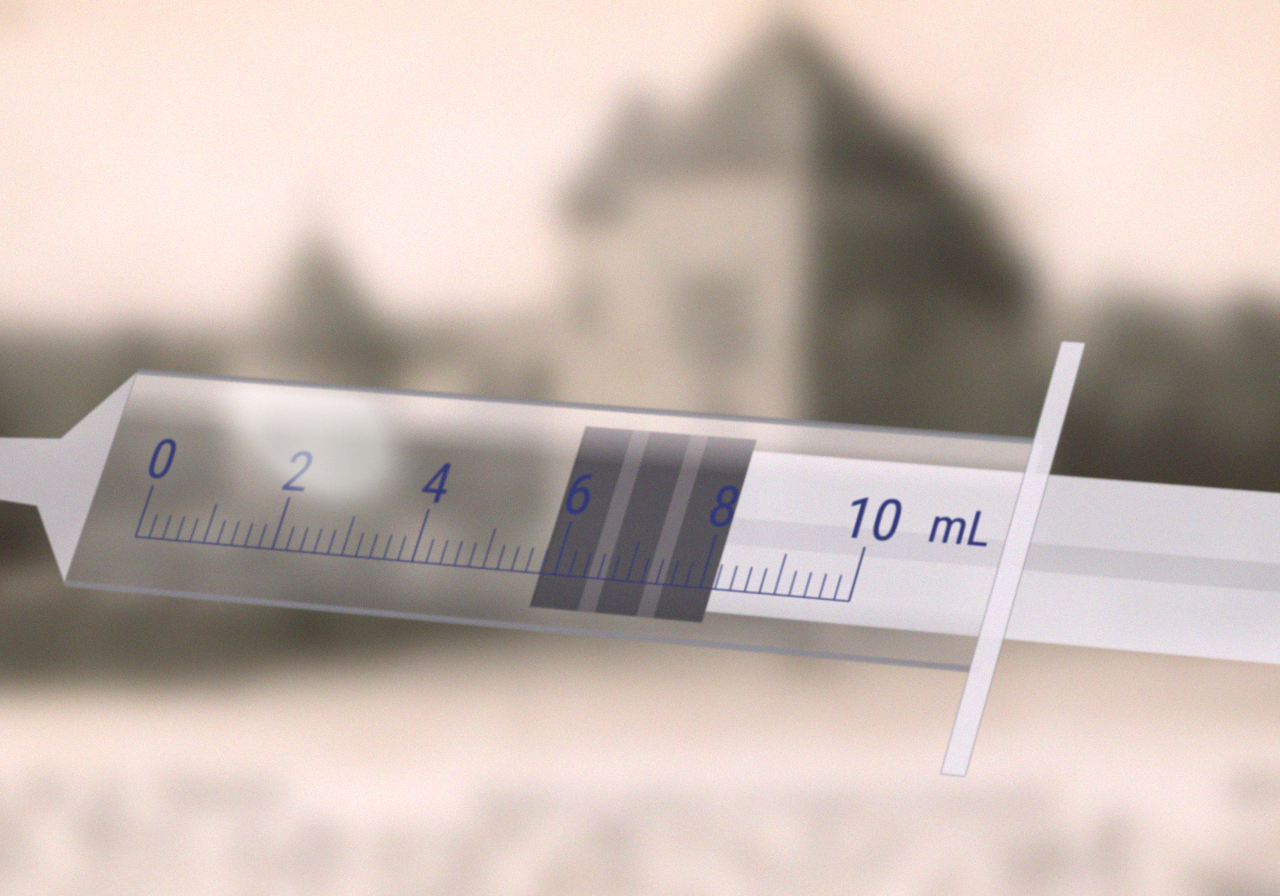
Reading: **5.8** mL
